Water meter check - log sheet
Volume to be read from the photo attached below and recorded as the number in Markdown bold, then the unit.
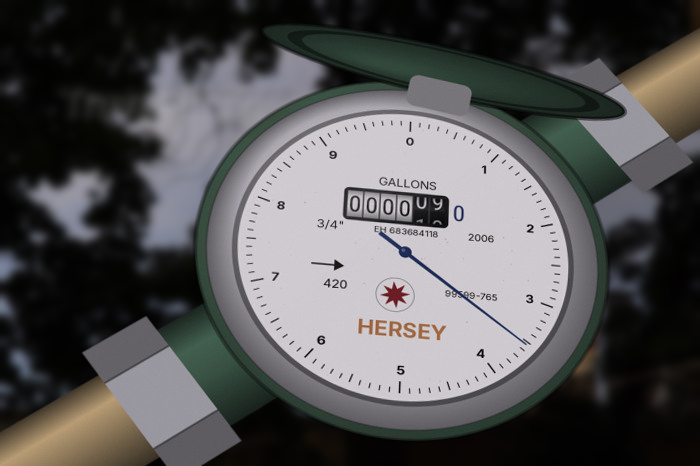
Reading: **93.5** gal
